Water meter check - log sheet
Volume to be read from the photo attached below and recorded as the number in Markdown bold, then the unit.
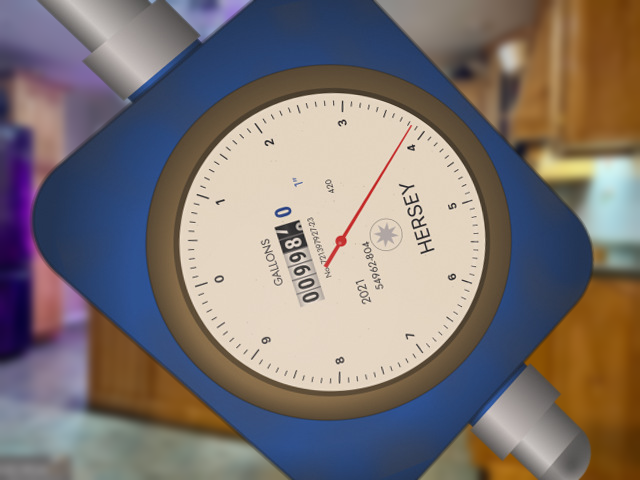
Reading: **99873.8** gal
